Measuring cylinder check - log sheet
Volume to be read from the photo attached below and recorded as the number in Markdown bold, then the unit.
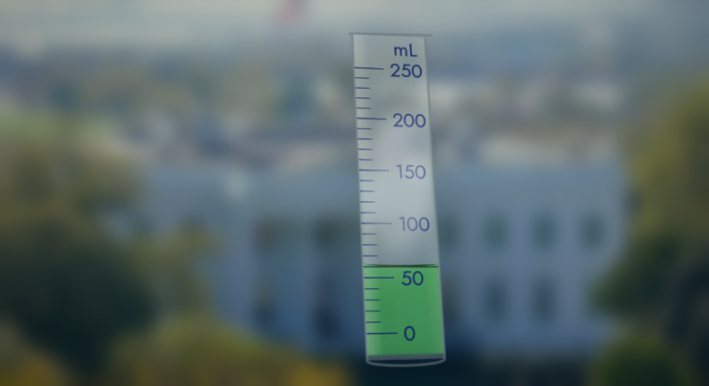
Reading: **60** mL
